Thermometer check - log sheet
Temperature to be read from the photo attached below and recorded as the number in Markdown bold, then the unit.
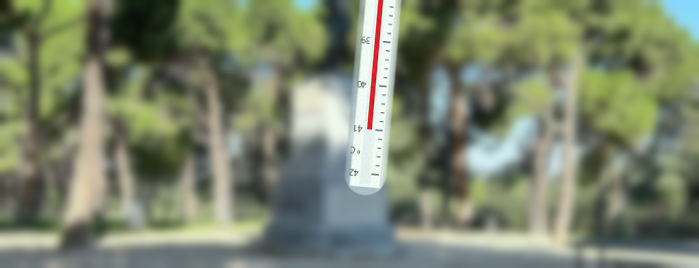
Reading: **41** °C
